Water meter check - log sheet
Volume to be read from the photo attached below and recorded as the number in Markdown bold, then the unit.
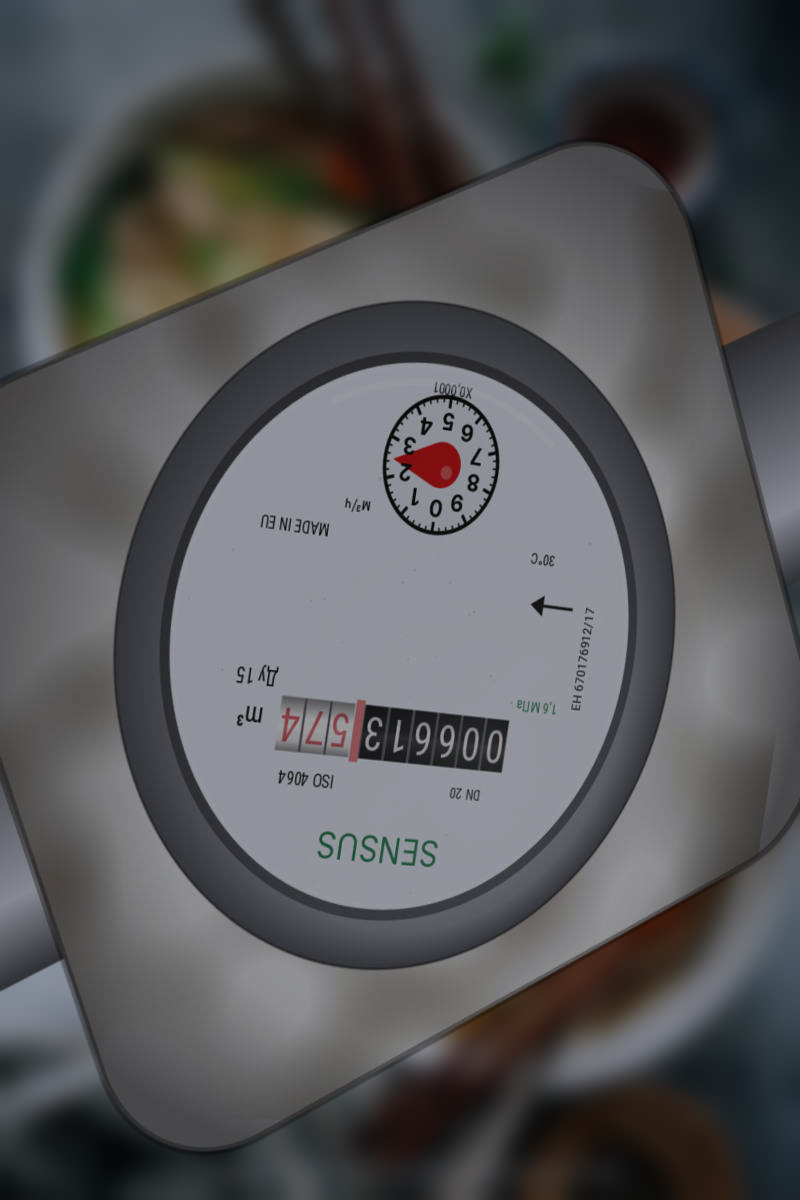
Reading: **6613.5742** m³
